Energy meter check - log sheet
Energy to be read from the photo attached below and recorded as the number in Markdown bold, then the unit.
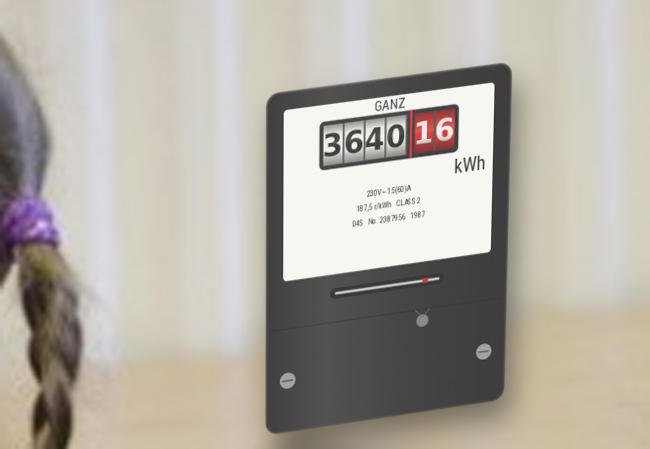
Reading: **3640.16** kWh
